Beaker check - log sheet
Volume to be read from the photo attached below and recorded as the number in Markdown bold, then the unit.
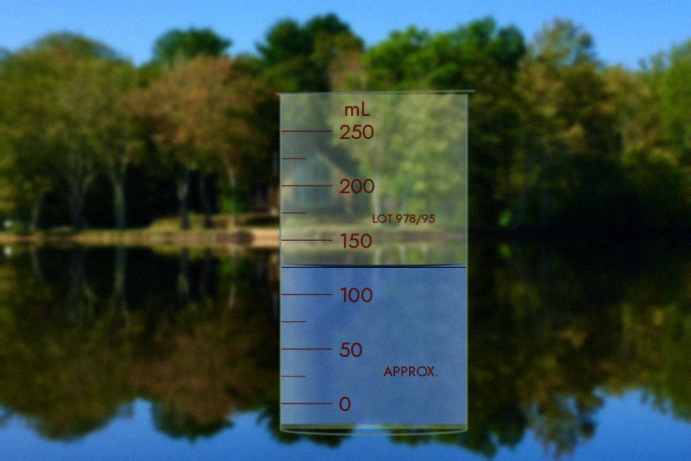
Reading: **125** mL
